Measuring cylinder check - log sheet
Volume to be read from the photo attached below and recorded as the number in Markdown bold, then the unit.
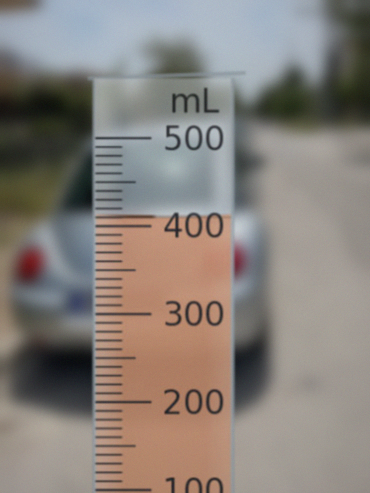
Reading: **410** mL
